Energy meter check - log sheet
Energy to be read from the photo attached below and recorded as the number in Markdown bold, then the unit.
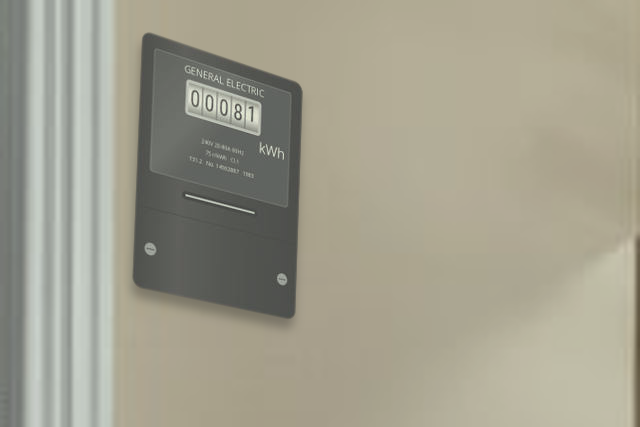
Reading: **81** kWh
